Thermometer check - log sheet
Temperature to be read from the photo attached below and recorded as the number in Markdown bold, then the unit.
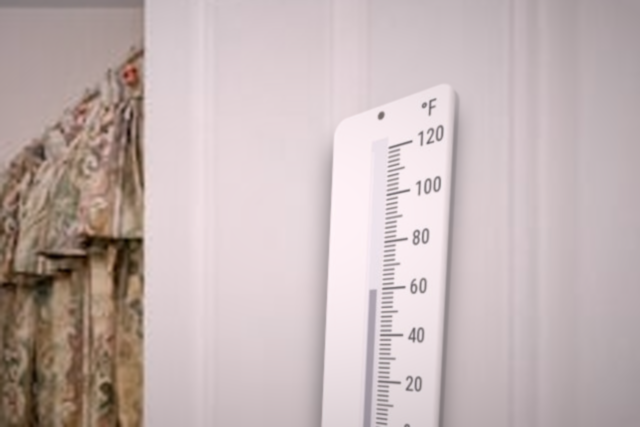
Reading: **60** °F
